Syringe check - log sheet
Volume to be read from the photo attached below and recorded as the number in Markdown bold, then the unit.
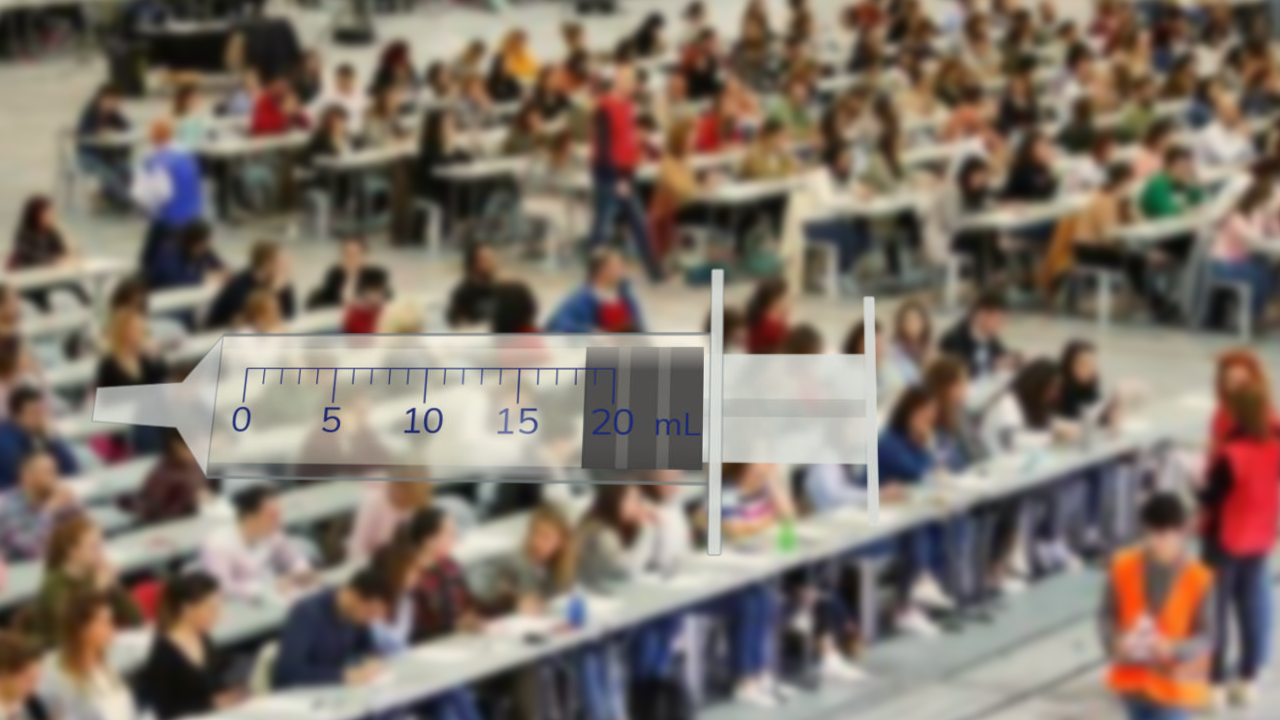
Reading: **18.5** mL
